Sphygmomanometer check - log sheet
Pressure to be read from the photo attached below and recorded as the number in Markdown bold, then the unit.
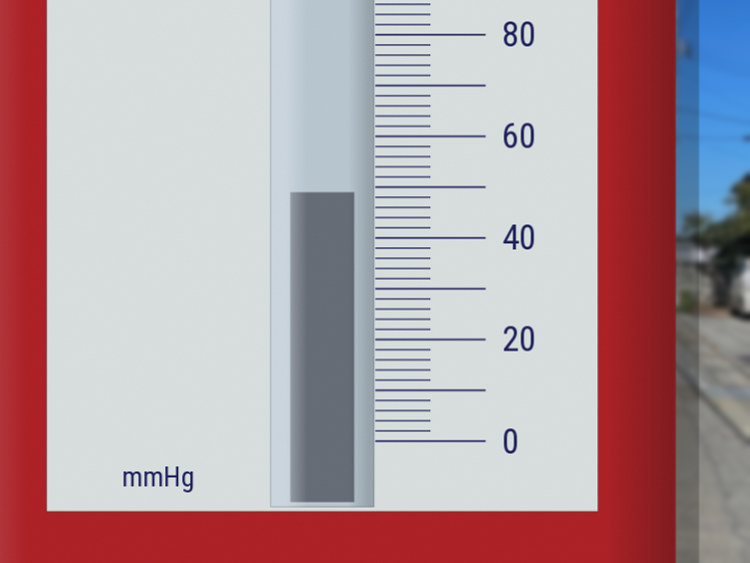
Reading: **49** mmHg
